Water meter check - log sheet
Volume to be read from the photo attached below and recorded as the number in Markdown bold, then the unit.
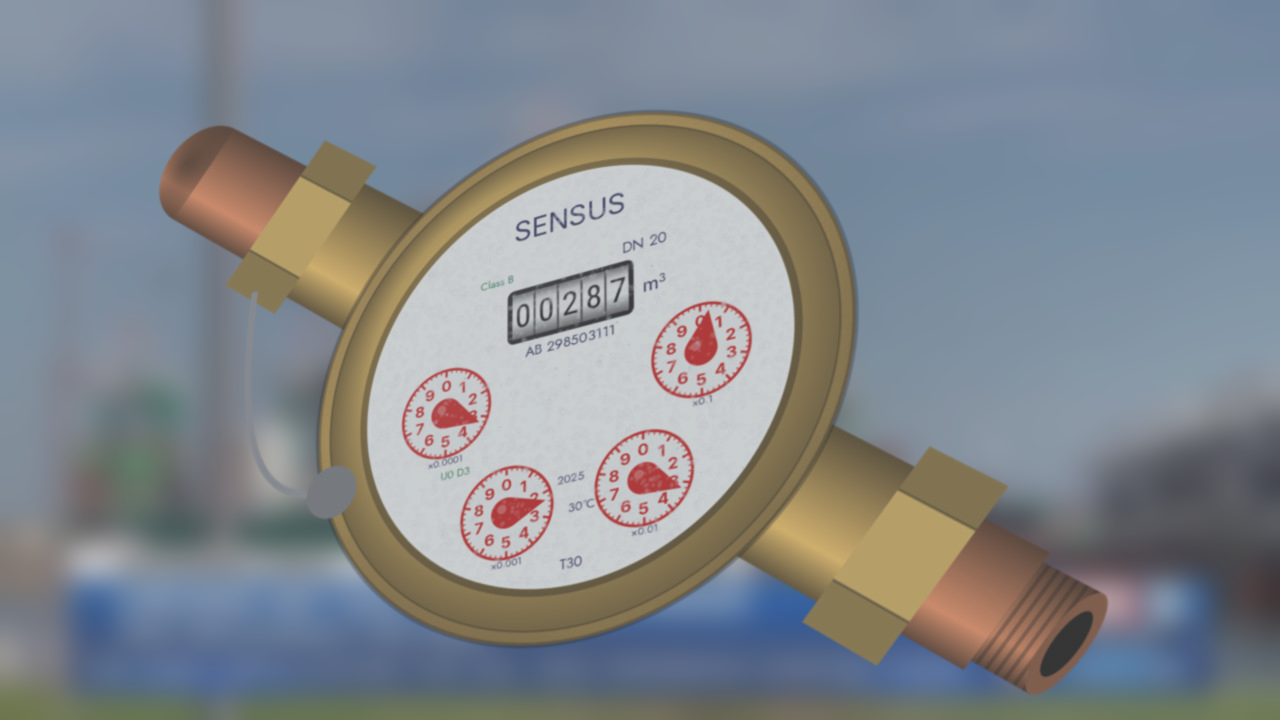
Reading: **287.0323** m³
